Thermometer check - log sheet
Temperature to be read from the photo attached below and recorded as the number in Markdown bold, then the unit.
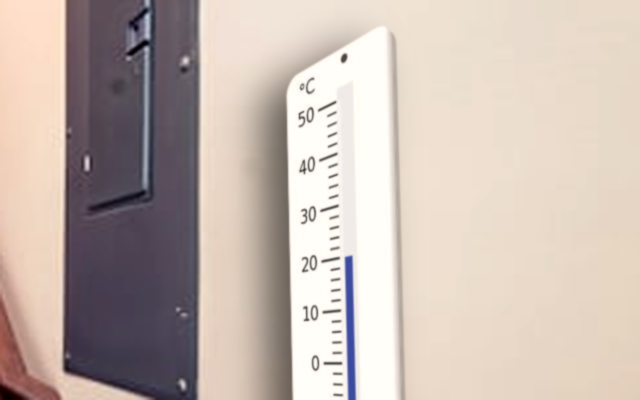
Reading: **20** °C
